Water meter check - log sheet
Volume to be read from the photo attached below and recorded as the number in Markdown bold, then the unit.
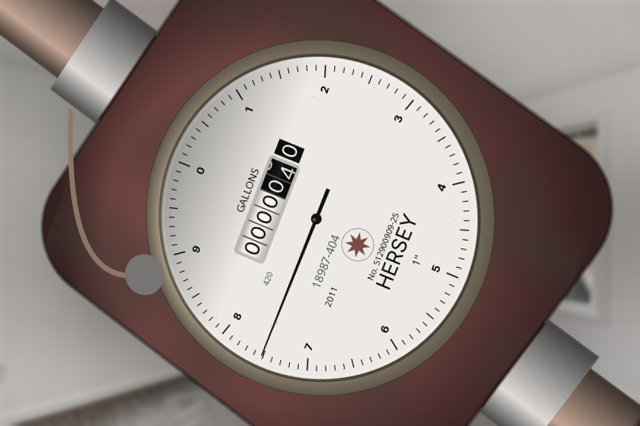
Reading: **37.5** gal
